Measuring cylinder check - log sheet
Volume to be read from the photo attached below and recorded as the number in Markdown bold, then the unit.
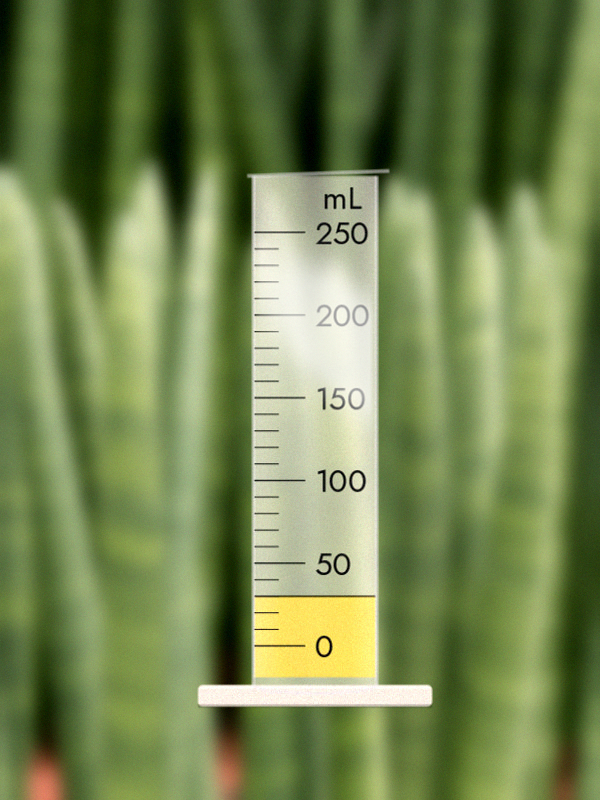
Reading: **30** mL
